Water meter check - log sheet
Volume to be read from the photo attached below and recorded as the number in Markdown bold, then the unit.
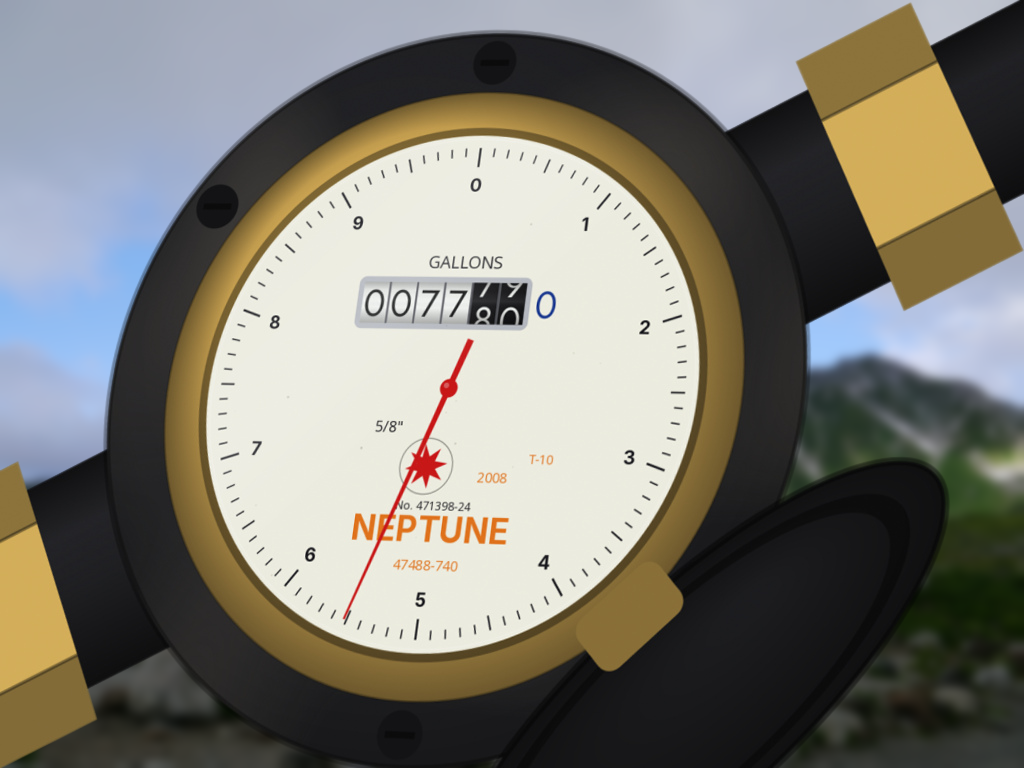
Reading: **77795.5** gal
